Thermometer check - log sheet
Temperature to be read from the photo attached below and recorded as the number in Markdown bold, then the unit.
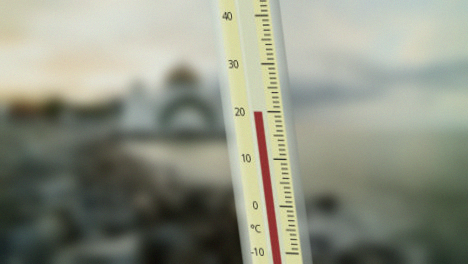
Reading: **20** °C
